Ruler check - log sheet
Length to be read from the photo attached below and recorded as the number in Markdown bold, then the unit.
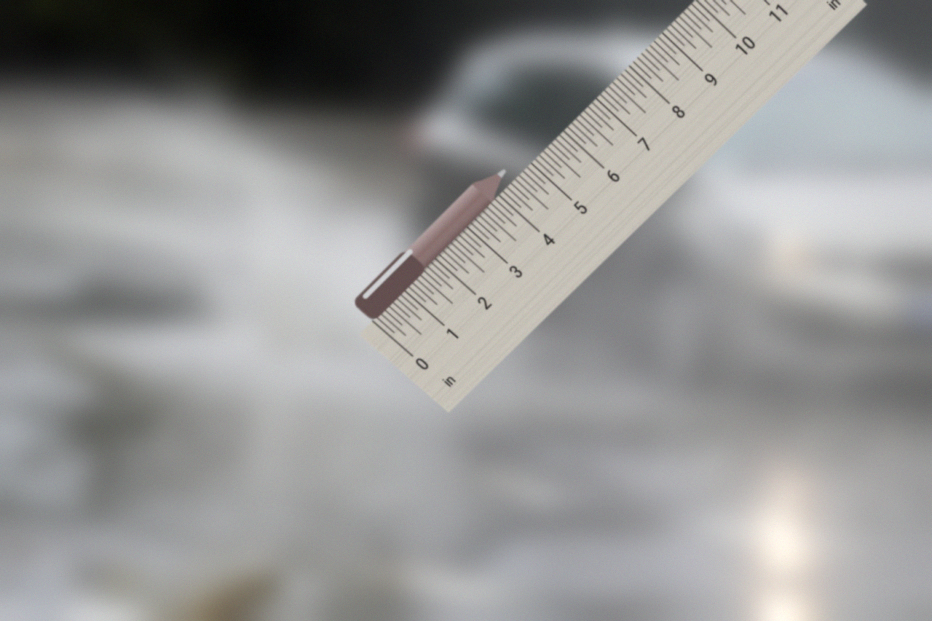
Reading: **4.5** in
